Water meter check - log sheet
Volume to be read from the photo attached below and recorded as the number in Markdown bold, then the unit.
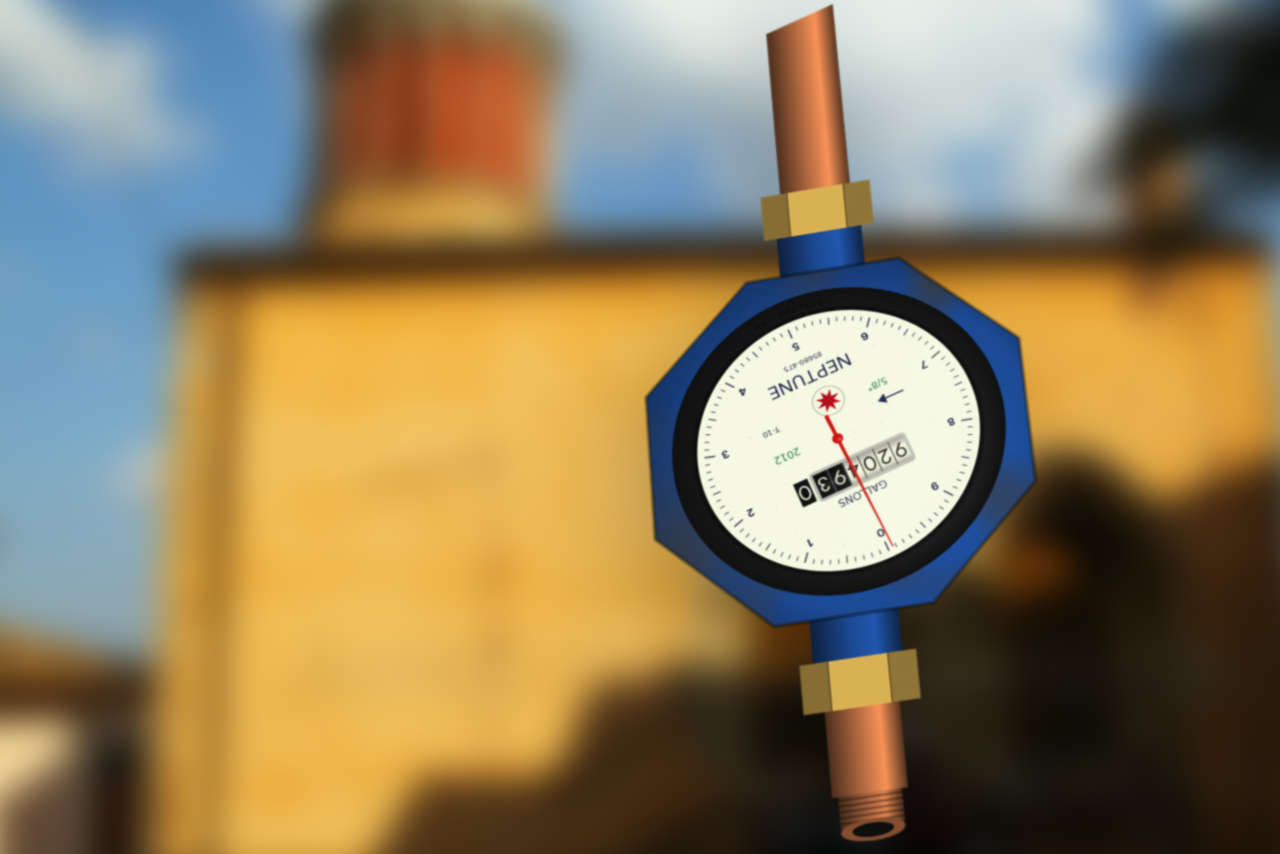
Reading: **9204929.9** gal
